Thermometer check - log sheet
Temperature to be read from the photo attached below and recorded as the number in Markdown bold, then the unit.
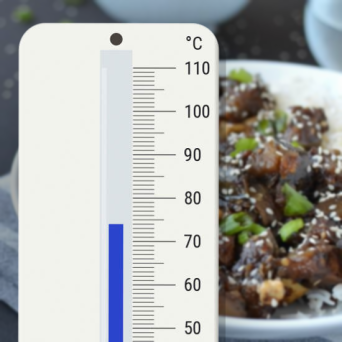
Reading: **74** °C
